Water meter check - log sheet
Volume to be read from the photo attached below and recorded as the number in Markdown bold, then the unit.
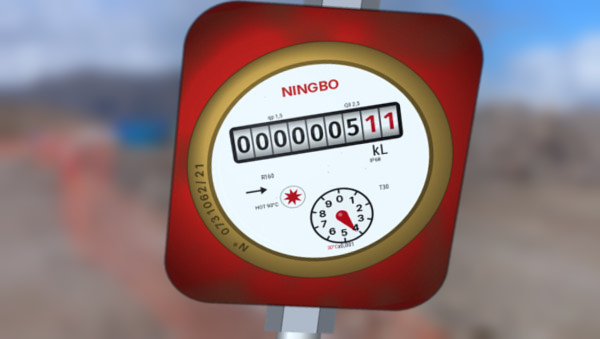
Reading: **5.114** kL
